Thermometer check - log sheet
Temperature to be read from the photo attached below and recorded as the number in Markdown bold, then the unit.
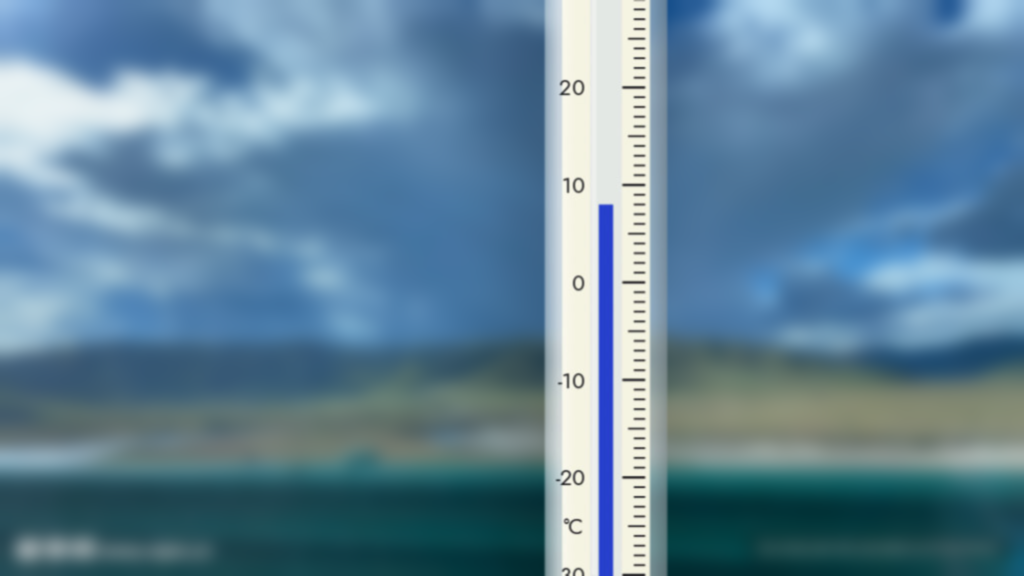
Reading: **8** °C
